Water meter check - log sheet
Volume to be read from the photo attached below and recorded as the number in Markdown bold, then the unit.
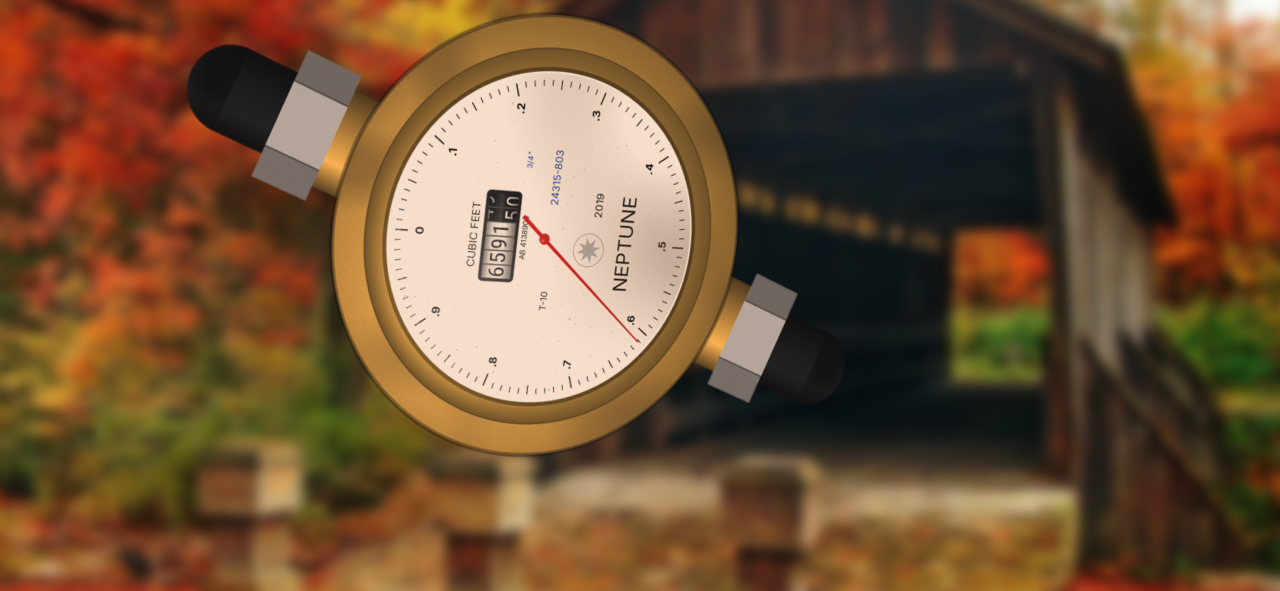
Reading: **659149.61** ft³
